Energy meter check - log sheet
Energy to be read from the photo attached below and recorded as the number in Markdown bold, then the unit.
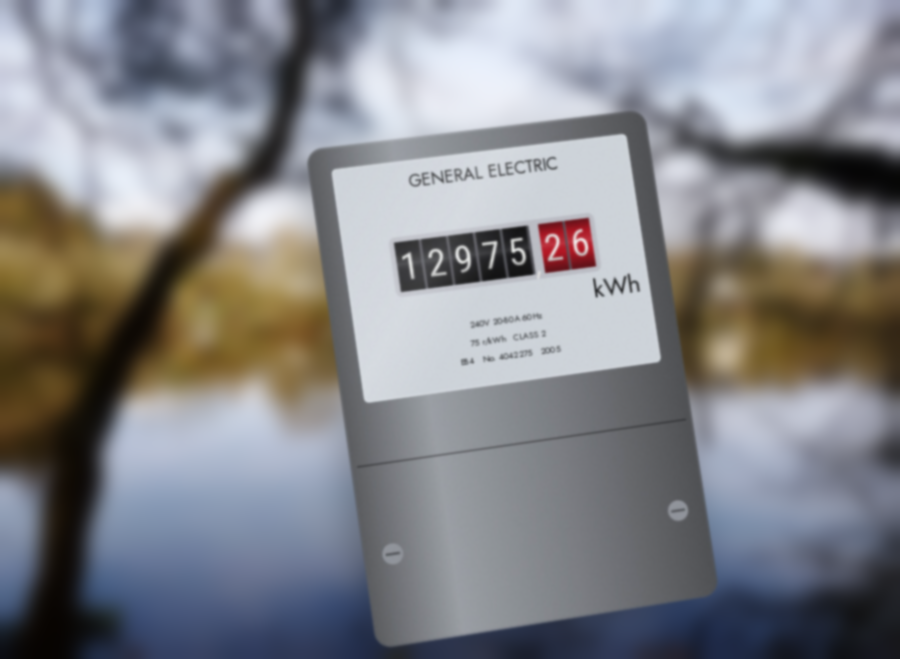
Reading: **12975.26** kWh
